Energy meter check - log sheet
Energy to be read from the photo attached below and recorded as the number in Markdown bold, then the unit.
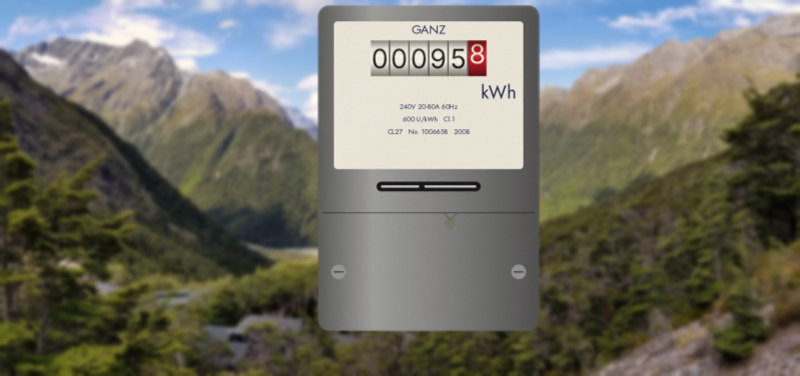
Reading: **95.8** kWh
